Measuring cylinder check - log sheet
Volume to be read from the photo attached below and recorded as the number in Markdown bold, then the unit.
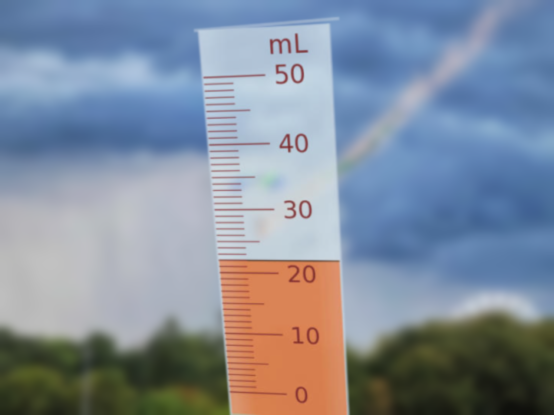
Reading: **22** mL
